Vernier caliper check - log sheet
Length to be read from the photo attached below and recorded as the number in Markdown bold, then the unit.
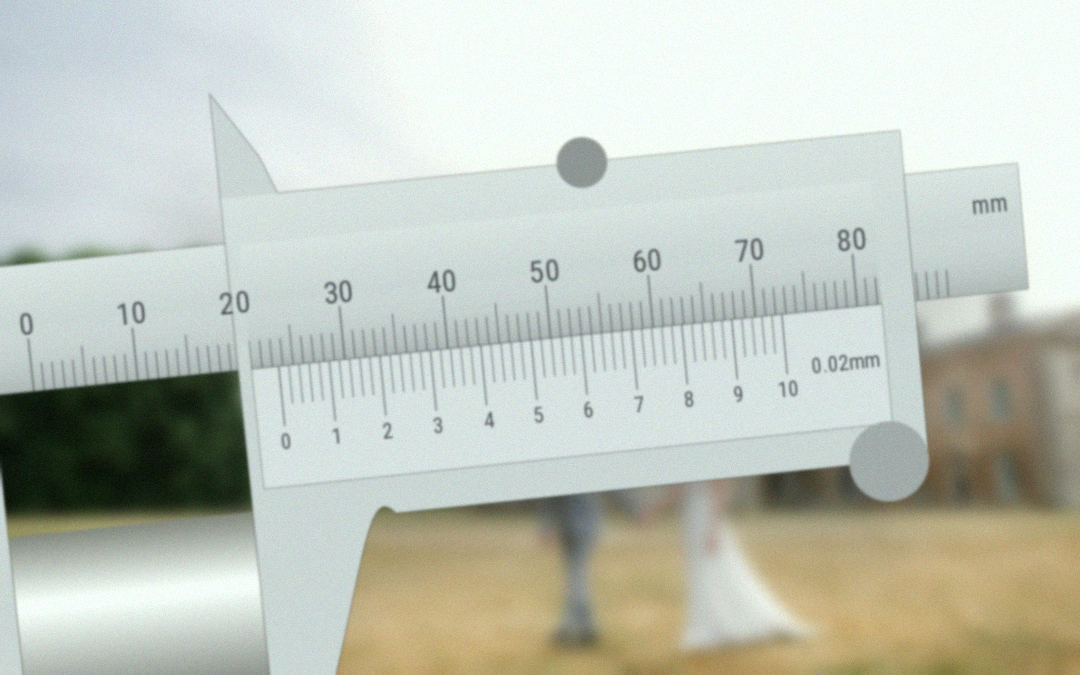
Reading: **23.6** mm
